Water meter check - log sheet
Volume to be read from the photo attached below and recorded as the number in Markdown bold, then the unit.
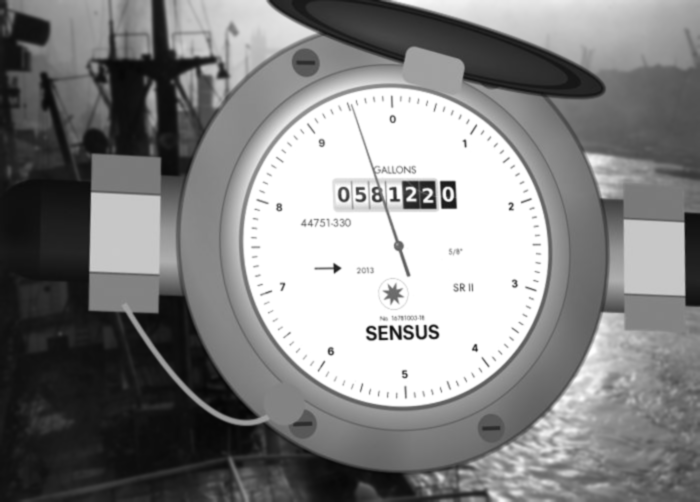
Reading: **581219.5** gal
